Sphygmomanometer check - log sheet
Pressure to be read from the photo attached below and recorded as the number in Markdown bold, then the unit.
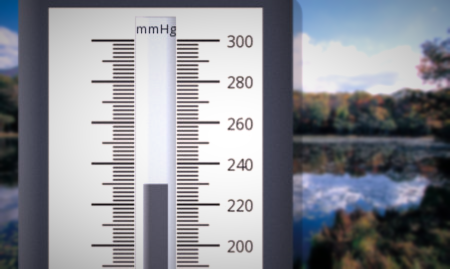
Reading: **230** mmHg
